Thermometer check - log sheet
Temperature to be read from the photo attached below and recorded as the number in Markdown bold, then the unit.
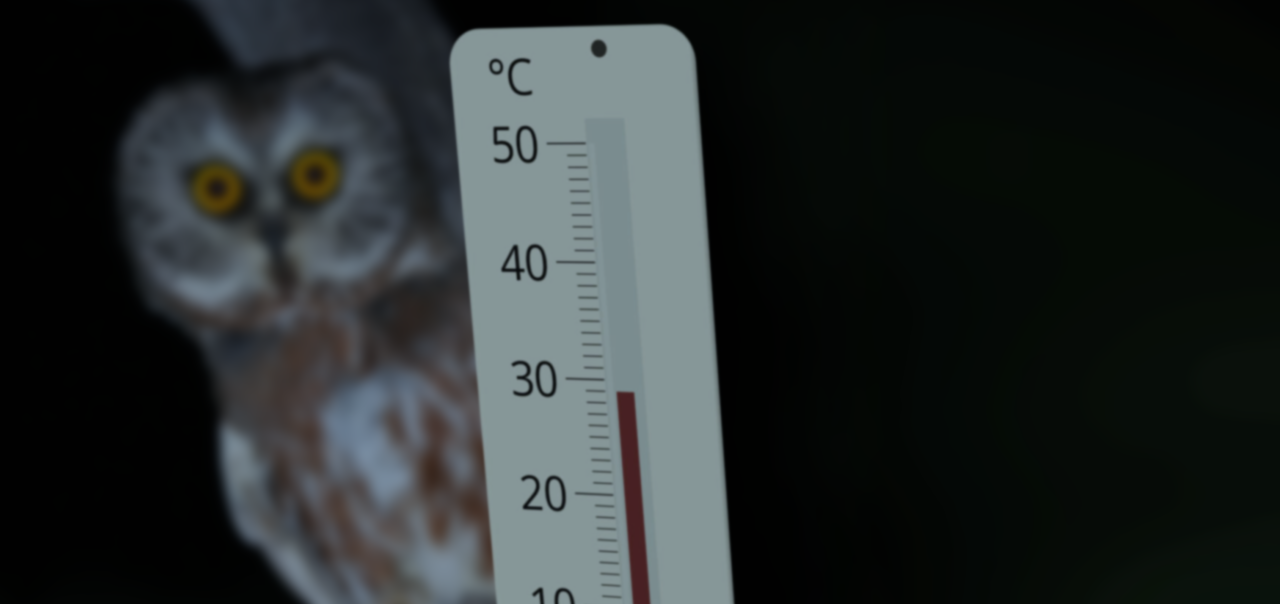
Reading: **29** °C
